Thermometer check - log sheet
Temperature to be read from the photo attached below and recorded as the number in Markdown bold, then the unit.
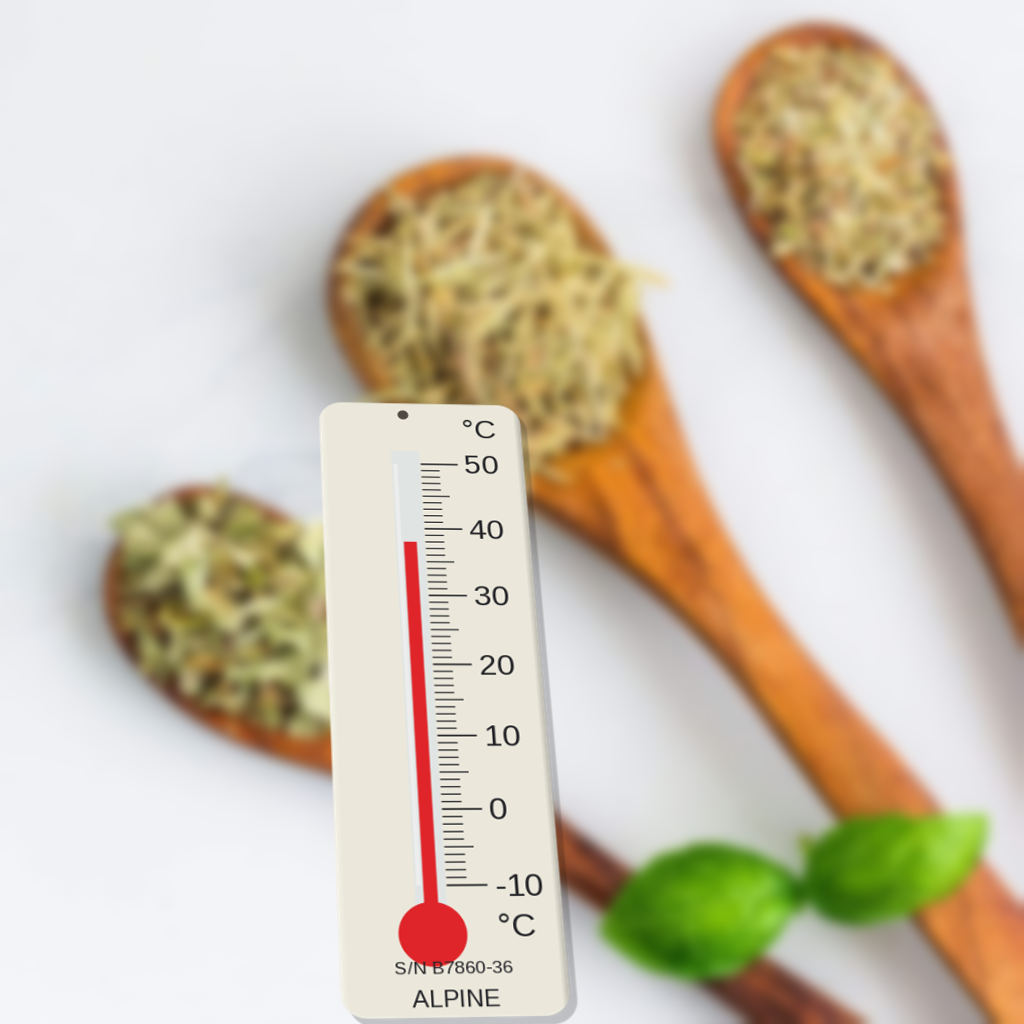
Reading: **38** °C
